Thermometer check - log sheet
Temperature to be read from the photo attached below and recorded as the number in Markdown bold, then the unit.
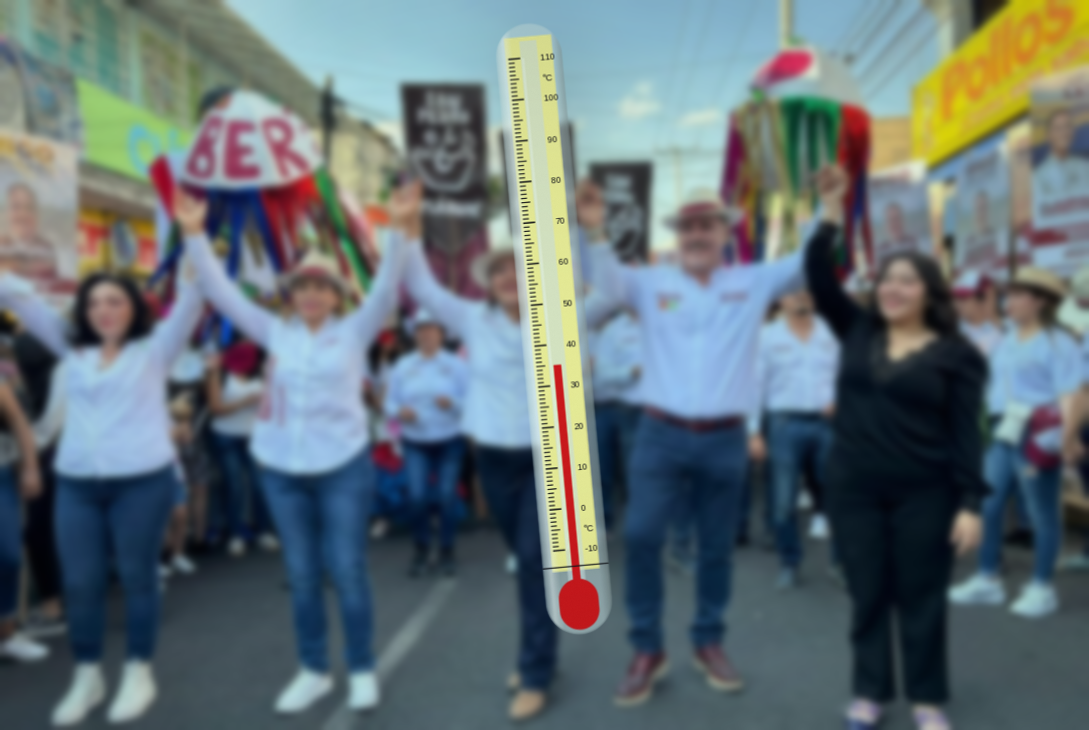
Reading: **35** °C
